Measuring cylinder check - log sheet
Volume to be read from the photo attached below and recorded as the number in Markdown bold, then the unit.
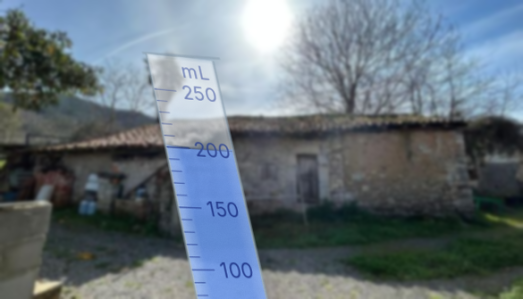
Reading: **200** mL
